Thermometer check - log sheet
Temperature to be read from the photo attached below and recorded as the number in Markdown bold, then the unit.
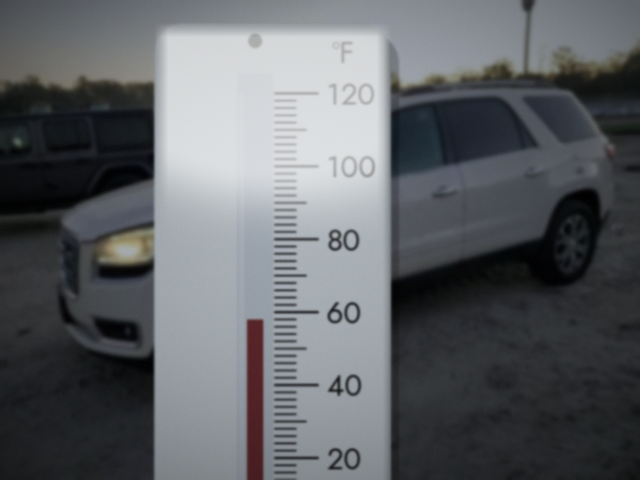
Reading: **58** °F
